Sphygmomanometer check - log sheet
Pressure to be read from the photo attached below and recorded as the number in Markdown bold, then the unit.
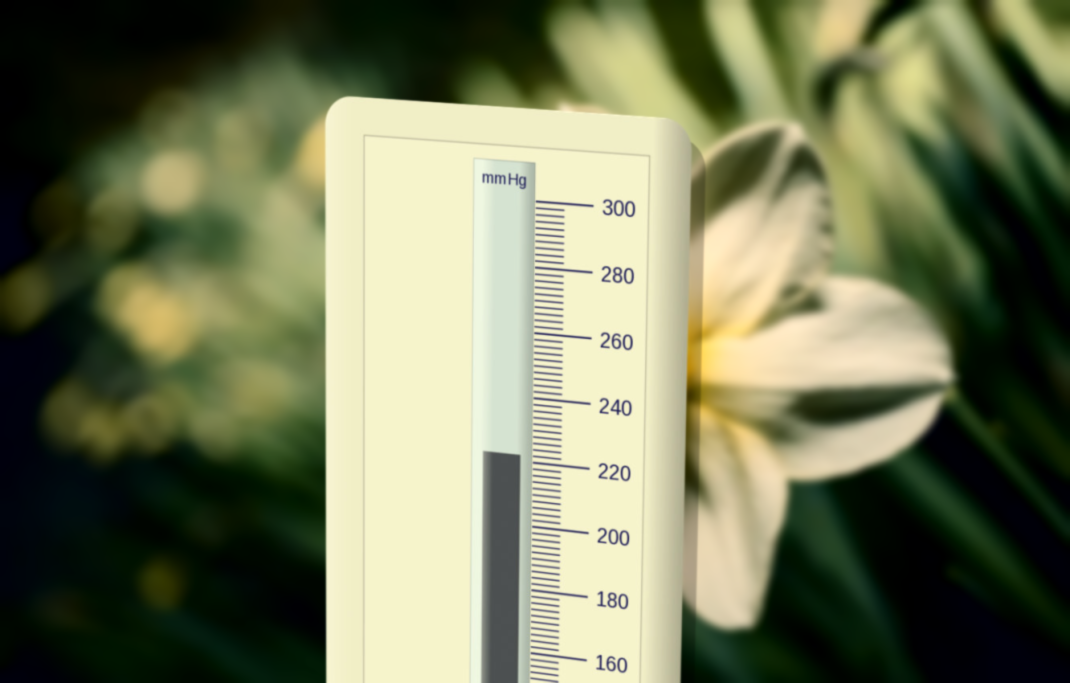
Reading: **222** mmHg
